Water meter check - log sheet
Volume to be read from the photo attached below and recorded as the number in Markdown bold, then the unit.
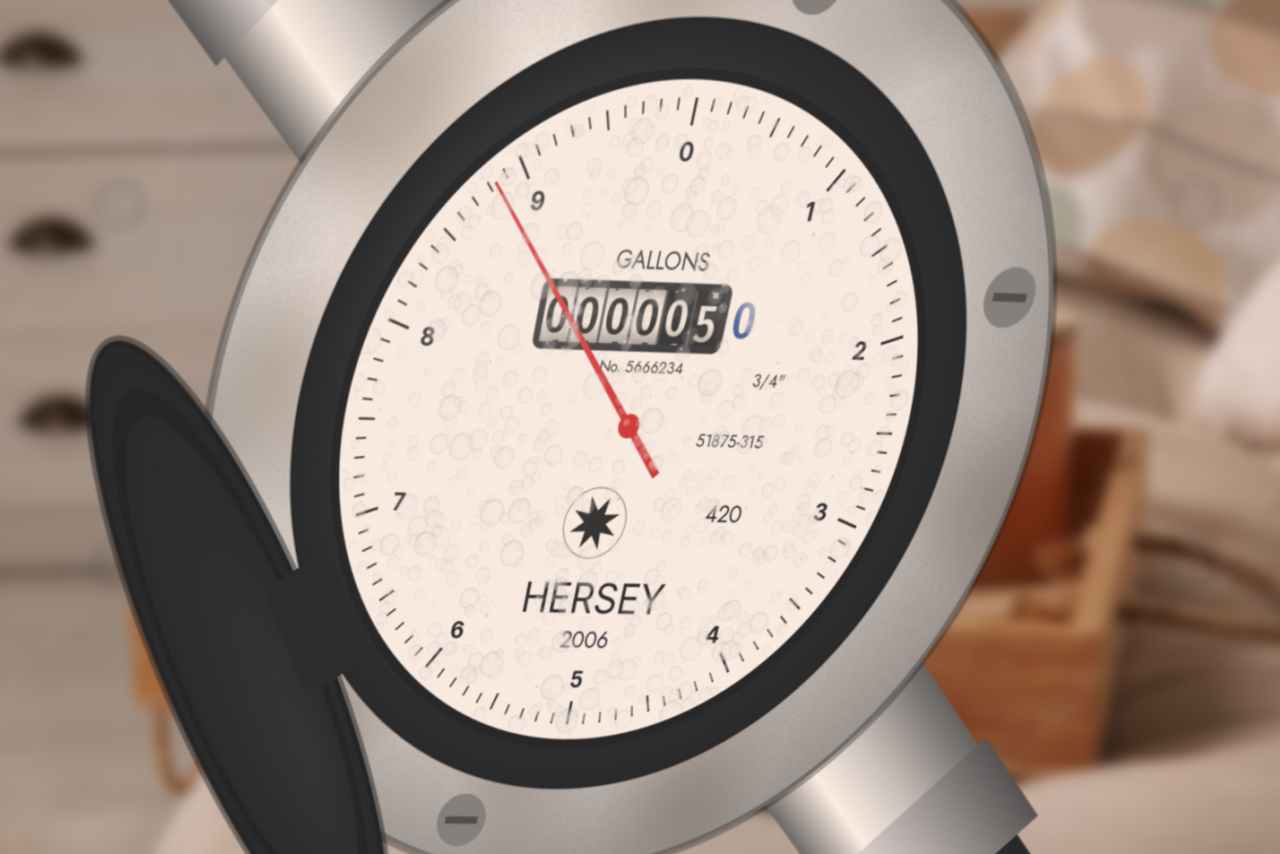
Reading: **48.8** gal
